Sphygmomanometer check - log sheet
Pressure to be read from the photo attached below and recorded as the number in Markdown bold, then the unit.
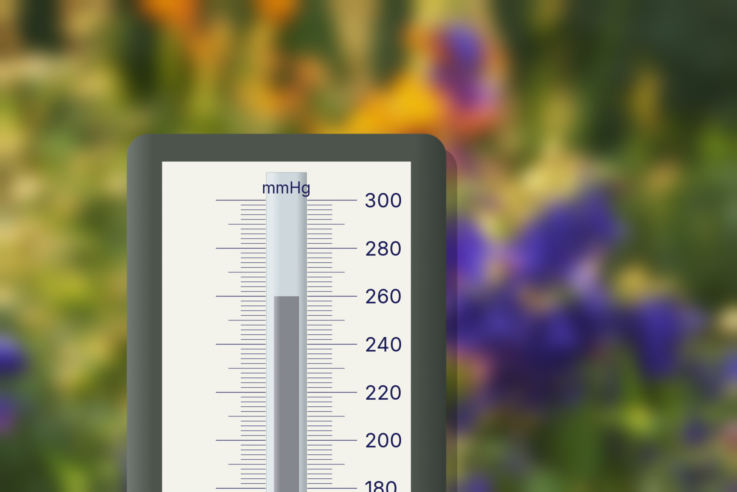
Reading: **260** mmHg
